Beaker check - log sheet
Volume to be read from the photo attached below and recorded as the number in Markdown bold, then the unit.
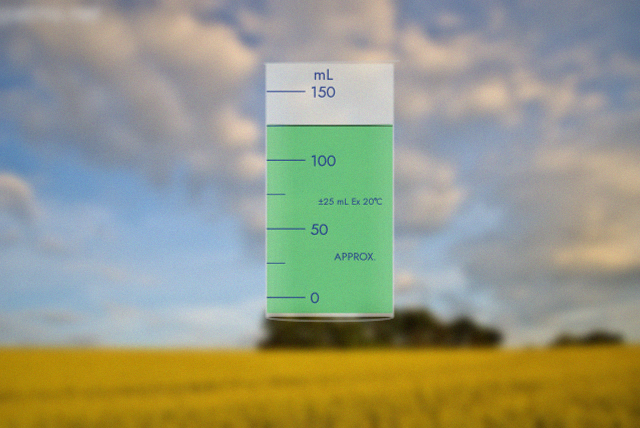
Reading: **125** mL
